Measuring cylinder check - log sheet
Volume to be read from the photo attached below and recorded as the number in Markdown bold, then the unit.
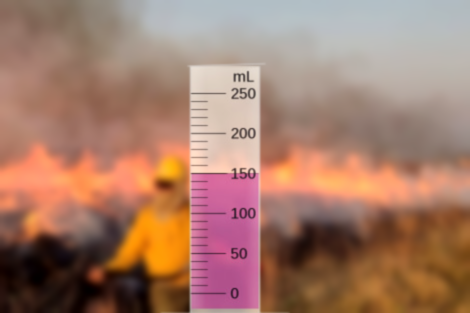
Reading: **150** mL
